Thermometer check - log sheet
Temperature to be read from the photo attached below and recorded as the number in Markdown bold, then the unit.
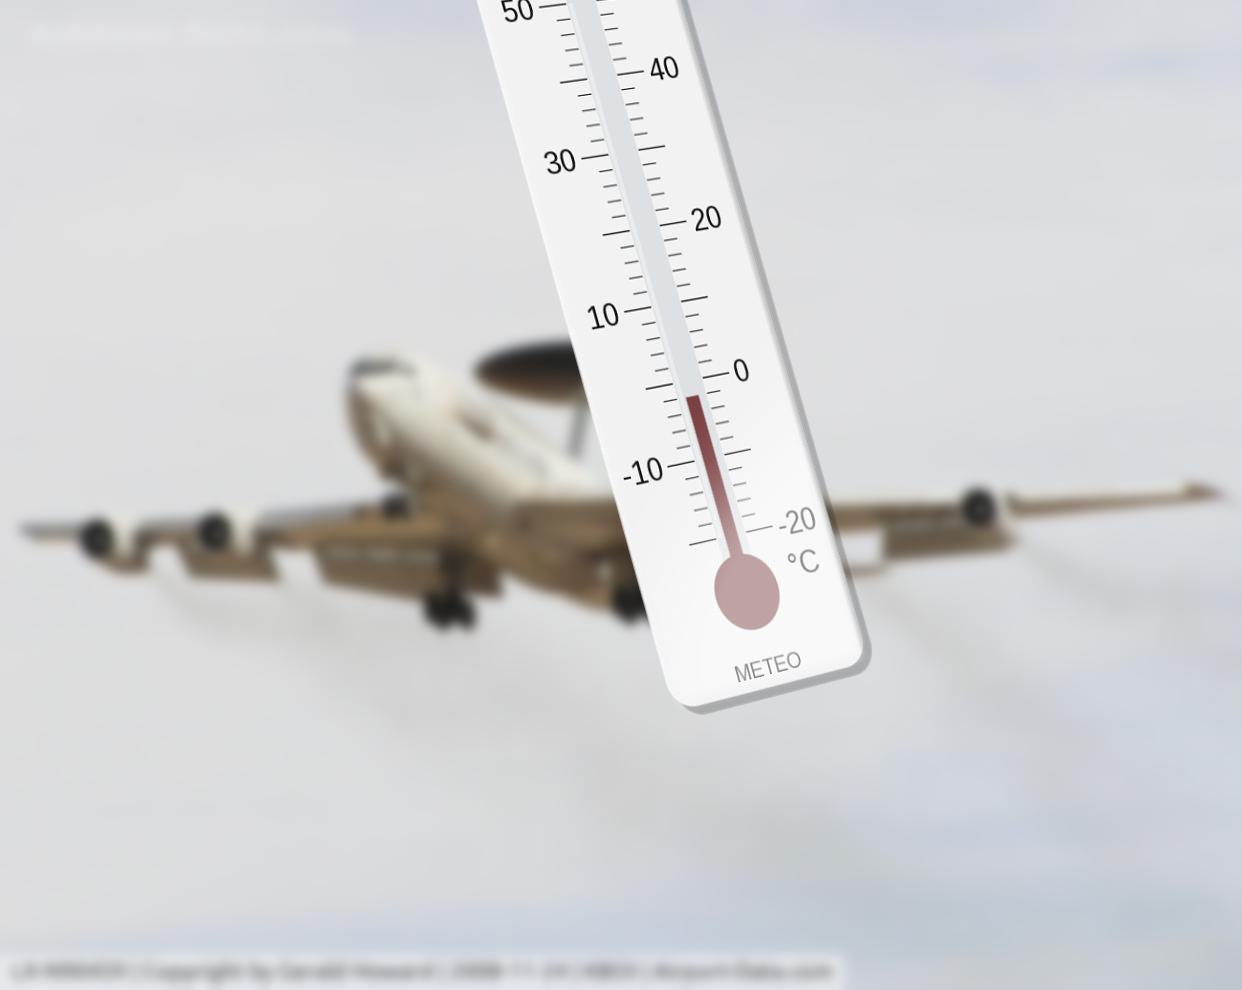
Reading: **-2** °C
